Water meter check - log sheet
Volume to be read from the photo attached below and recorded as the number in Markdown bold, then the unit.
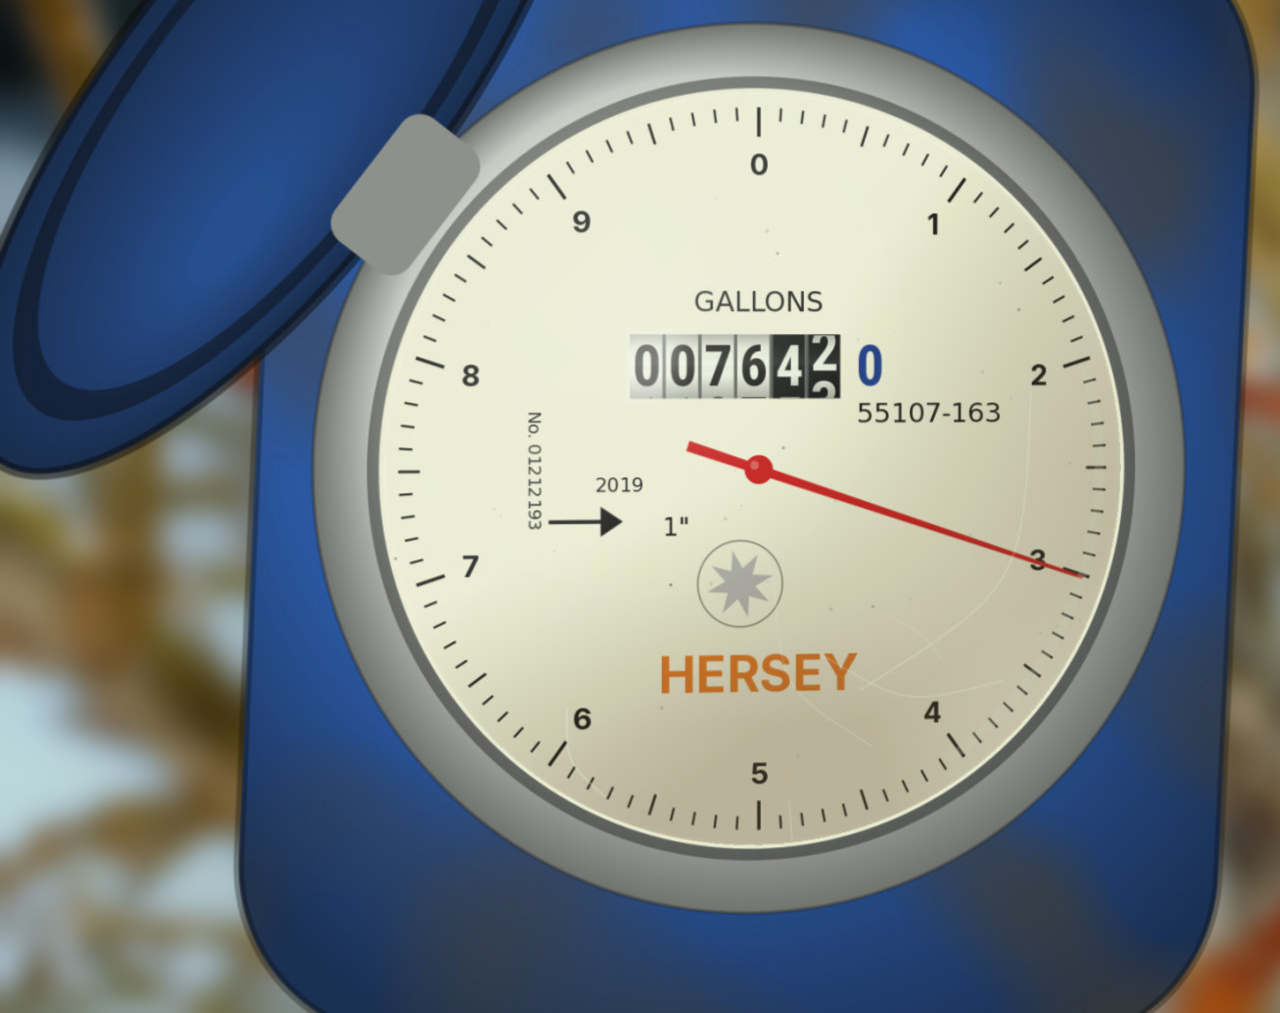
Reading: **76423.0** gal
